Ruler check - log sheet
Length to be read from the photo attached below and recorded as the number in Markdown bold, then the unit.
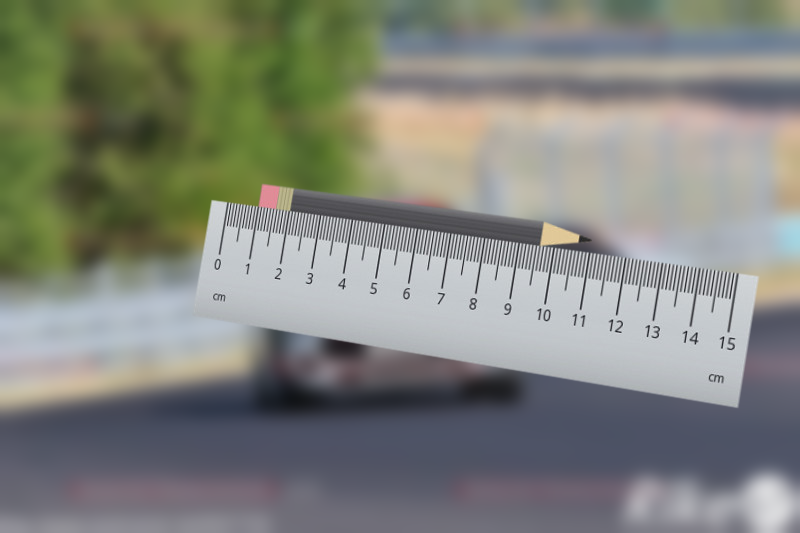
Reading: **10** cm
